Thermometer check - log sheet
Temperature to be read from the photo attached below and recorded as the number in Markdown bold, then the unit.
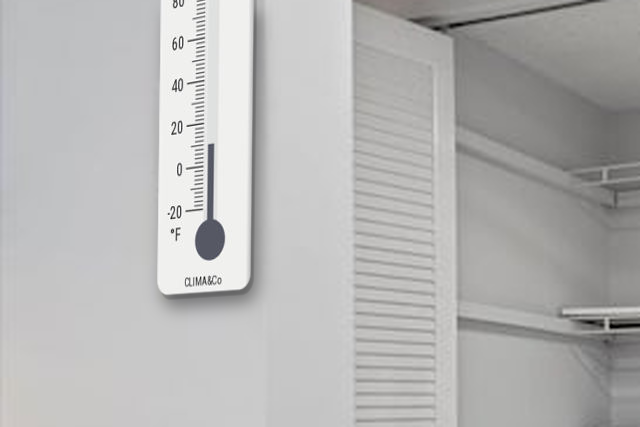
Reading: **10** °F
